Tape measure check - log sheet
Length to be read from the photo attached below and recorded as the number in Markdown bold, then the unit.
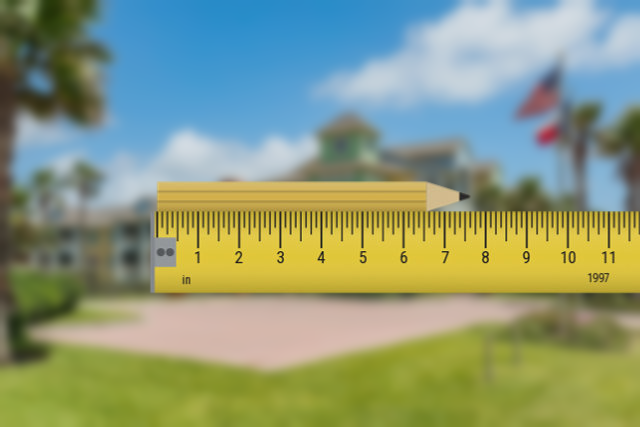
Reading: **7.625** in
